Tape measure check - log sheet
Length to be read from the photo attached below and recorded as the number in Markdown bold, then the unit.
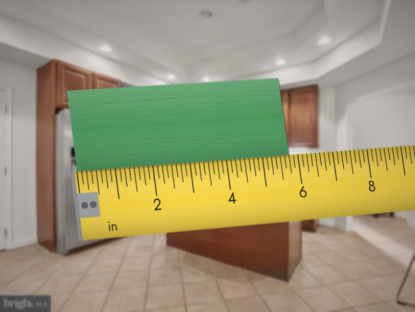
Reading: **5.75** in
